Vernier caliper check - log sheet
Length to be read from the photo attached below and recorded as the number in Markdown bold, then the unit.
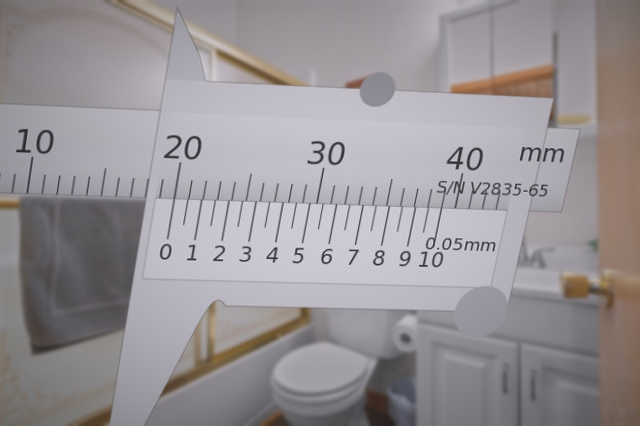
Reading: **20.0** mm
